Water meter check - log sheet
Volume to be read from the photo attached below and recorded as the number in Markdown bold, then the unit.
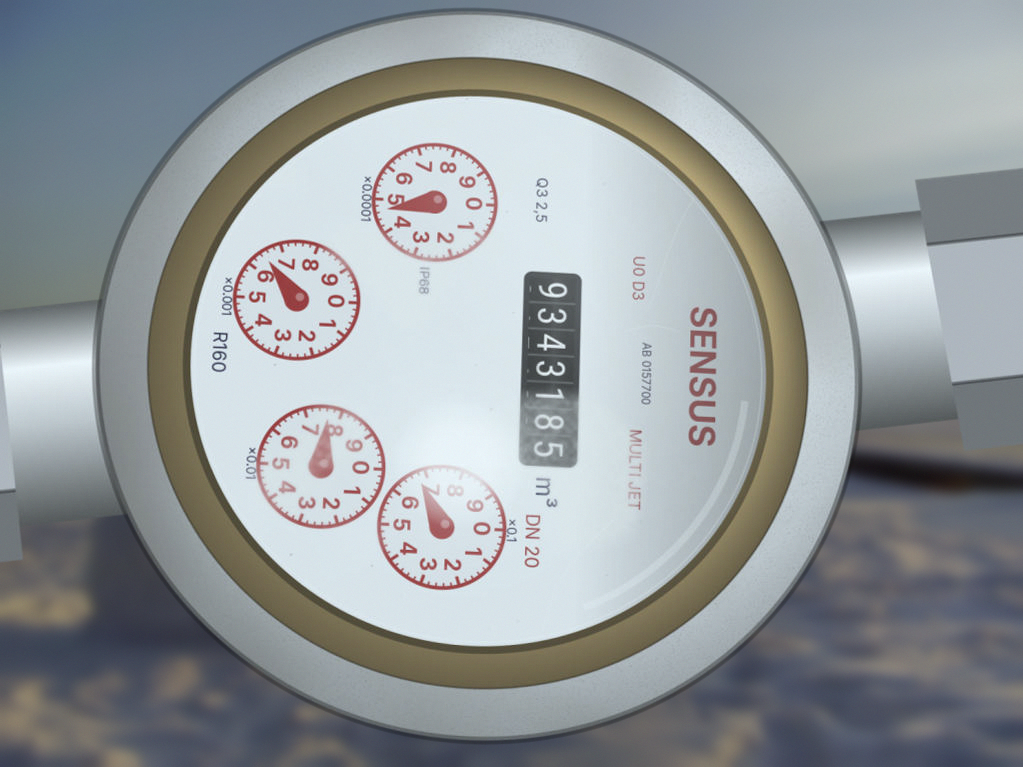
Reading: **9343185.6764** m³
